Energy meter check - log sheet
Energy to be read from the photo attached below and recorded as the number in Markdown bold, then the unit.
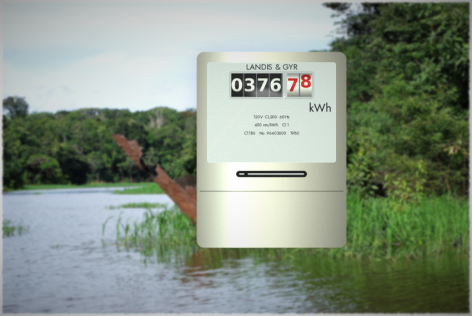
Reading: **376.78** kWh
